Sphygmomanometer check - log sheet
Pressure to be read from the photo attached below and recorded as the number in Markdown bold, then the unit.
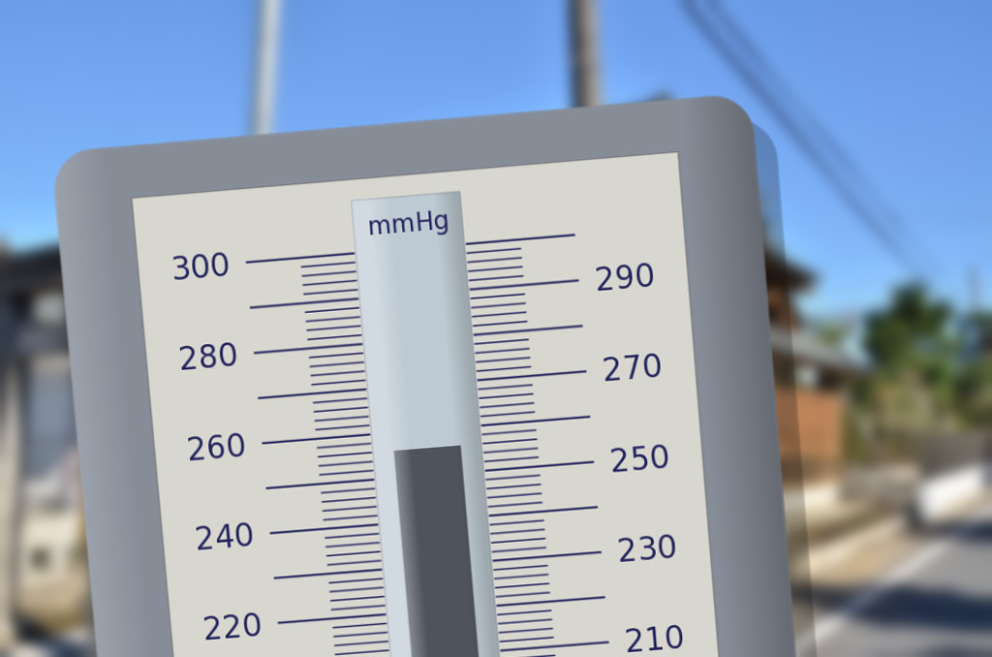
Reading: **256** mmHg
